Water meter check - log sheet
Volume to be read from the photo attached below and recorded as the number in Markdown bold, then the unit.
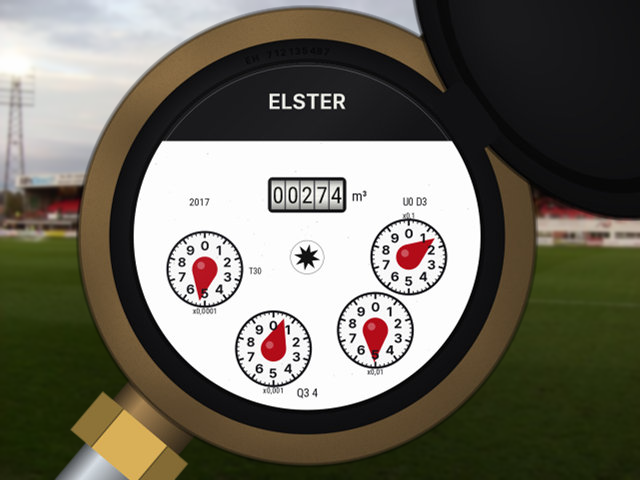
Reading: **274.1505** m³
